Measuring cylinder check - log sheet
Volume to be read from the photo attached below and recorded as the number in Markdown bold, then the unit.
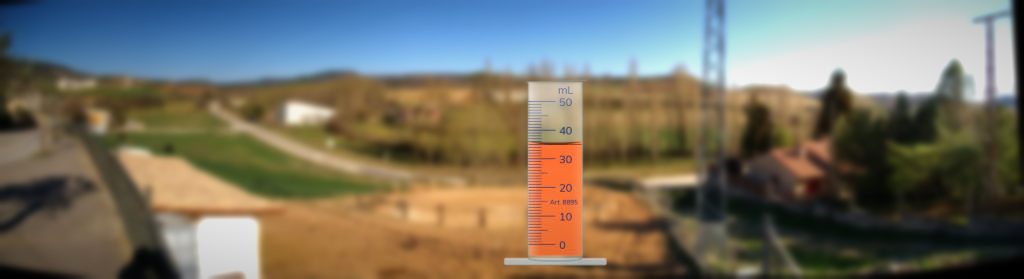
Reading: **35** mL
